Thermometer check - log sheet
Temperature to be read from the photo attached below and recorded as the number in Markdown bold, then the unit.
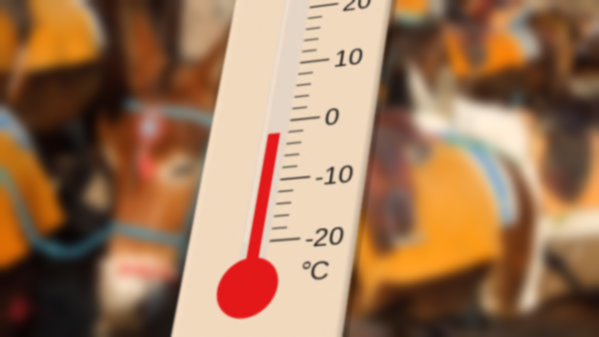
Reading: **-2** °C
